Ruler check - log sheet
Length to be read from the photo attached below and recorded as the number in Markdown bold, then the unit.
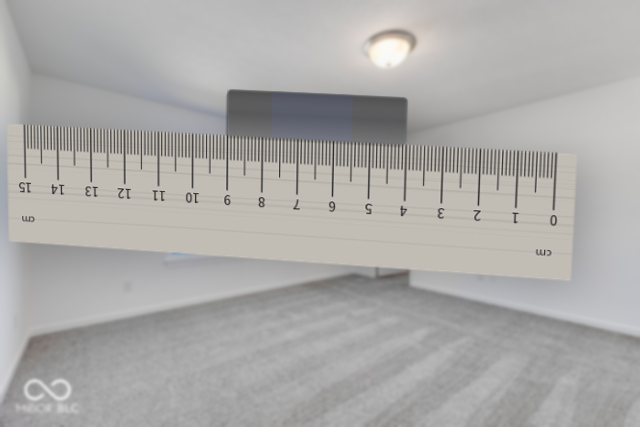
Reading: **5** cm
